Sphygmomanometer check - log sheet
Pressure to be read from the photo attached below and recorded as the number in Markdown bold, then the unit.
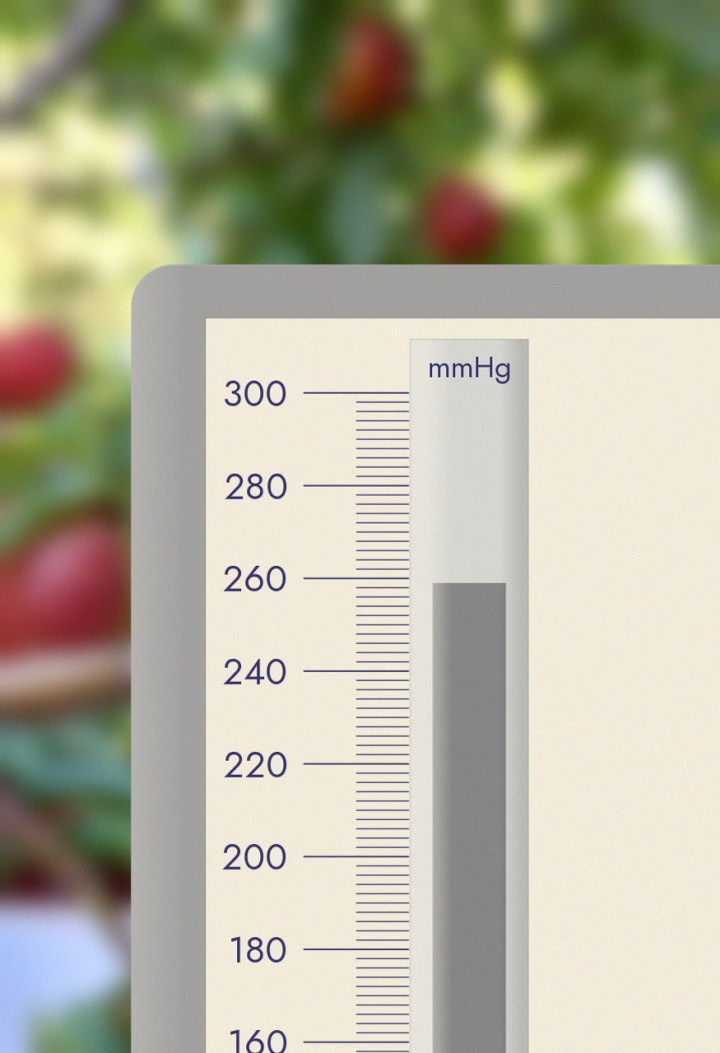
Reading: **259** mmHg
